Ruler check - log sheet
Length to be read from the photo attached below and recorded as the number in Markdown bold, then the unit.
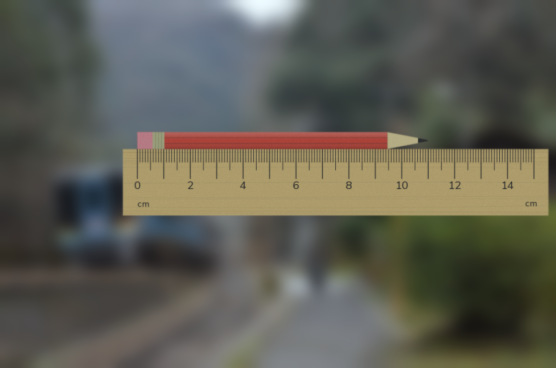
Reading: **11** cm
